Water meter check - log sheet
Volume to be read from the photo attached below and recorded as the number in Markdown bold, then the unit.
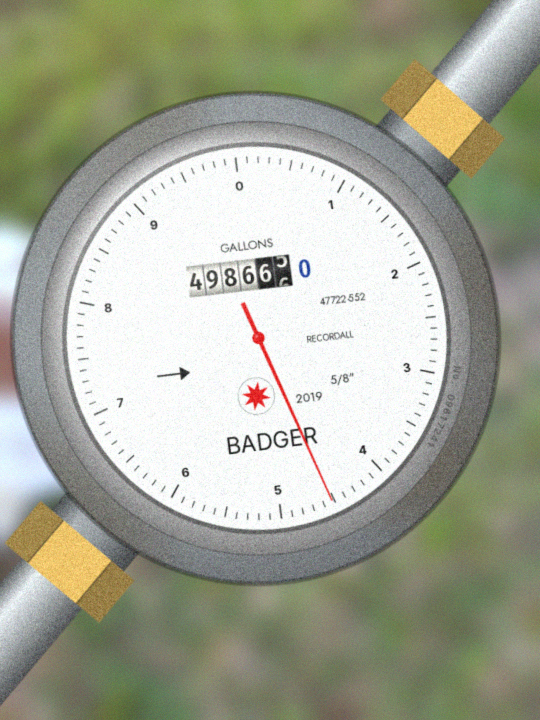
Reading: **4986654.5** gal
